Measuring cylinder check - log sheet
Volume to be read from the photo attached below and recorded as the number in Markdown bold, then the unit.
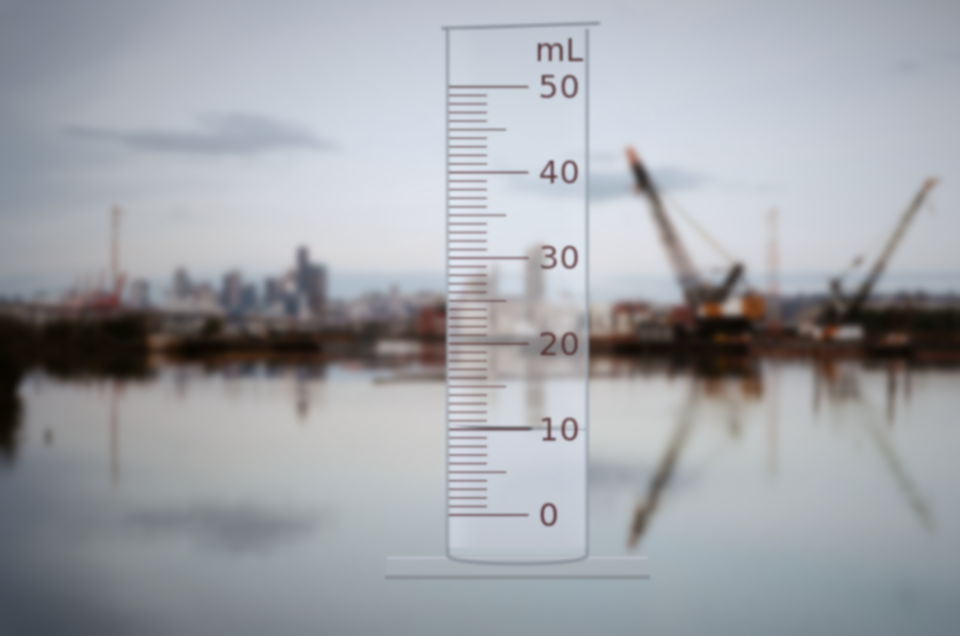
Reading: **10** mL
